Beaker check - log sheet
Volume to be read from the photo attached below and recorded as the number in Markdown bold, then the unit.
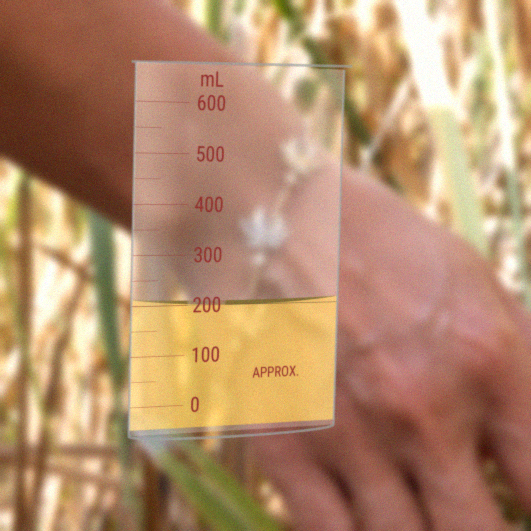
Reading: **200** mL
